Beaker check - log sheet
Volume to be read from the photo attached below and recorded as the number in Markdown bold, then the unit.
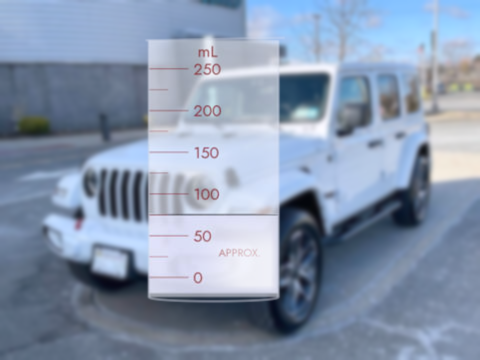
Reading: **75** mL
